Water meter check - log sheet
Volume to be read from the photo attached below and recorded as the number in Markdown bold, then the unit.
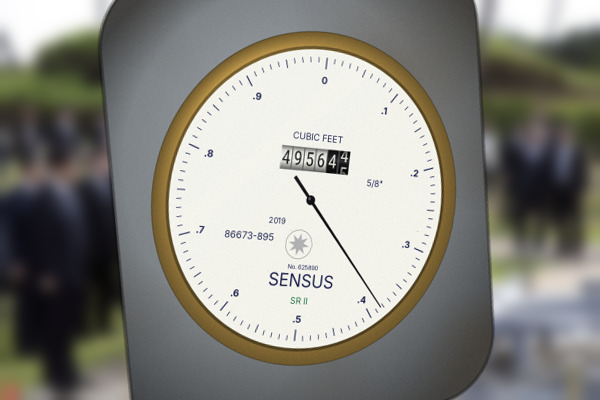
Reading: **495644.38** ft³
